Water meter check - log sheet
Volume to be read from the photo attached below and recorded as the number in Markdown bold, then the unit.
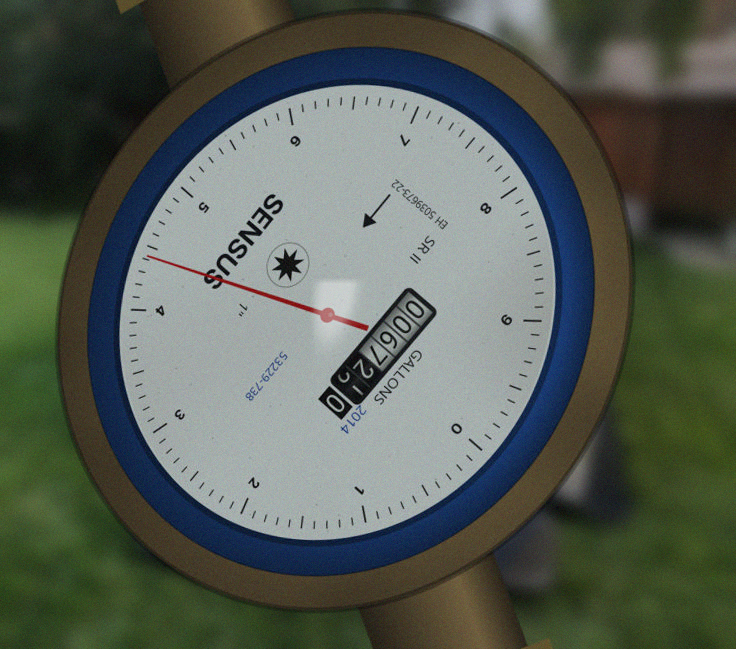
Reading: **67214.4** gal
